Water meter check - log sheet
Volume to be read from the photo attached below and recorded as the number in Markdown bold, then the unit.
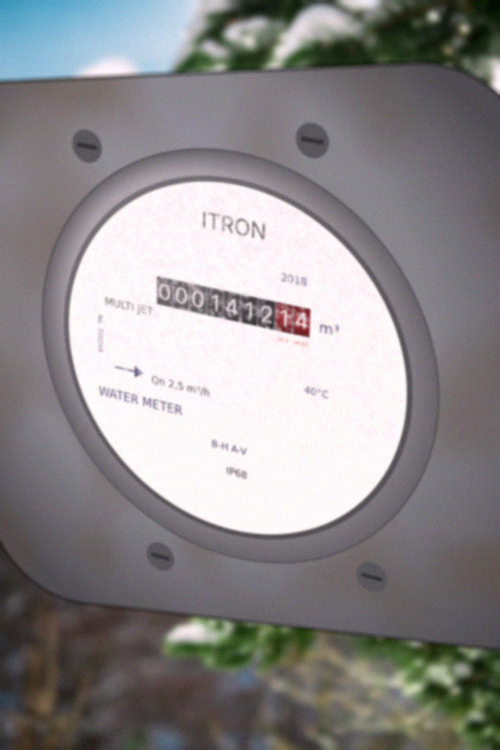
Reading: **1412.14** m³
